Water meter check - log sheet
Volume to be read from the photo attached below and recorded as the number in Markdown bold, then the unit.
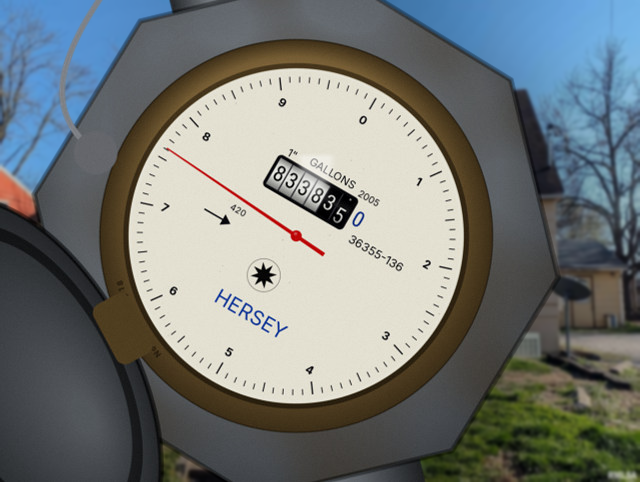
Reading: **8338347.6** gal
